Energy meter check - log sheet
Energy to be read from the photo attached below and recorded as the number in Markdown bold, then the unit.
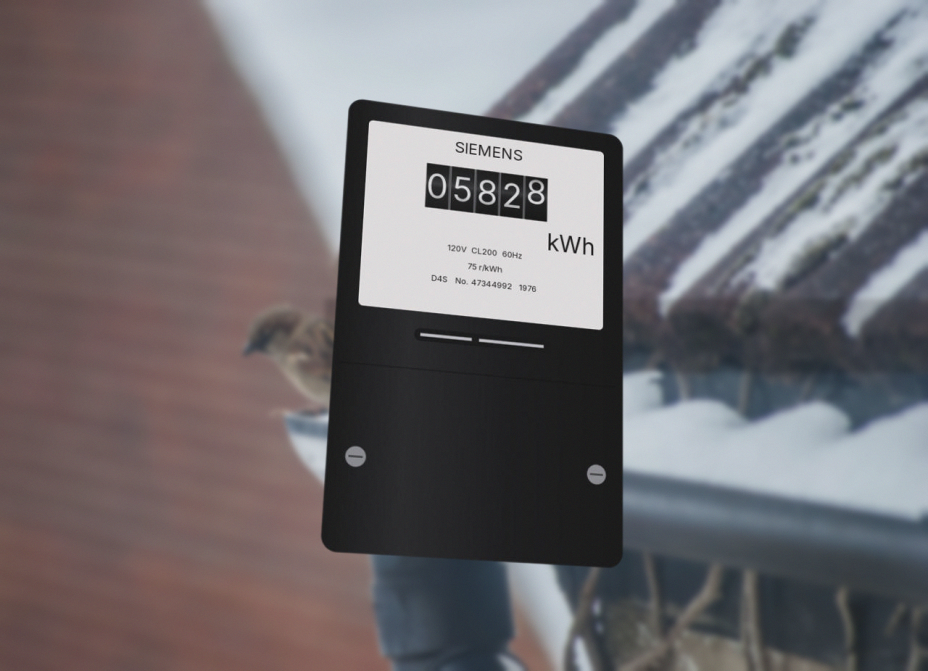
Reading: **5828** kWh
